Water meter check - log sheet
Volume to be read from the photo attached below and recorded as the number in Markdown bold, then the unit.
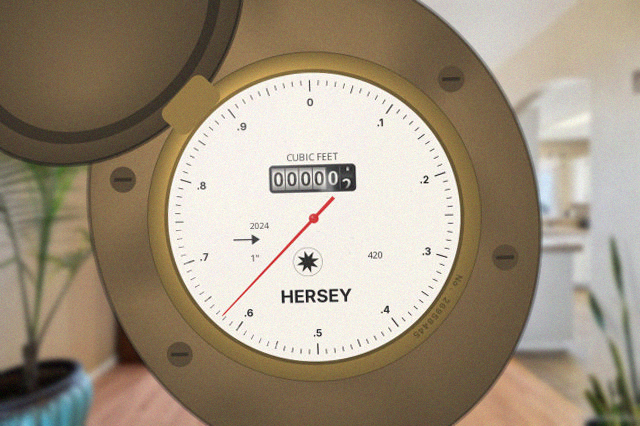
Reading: **1.62** ft³
